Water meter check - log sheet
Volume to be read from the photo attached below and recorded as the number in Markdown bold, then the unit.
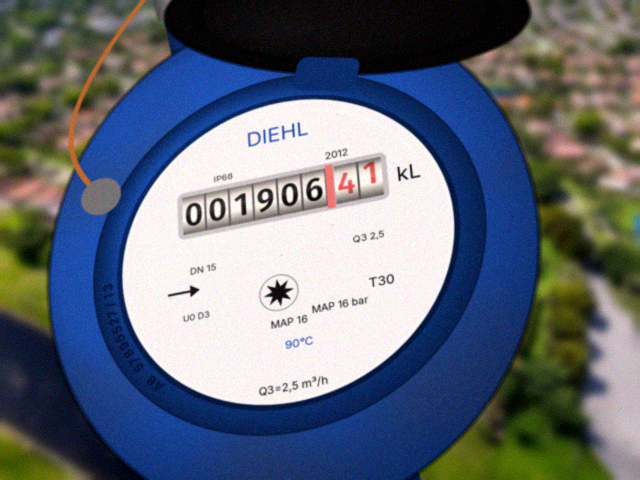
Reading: **1906.41** kL
